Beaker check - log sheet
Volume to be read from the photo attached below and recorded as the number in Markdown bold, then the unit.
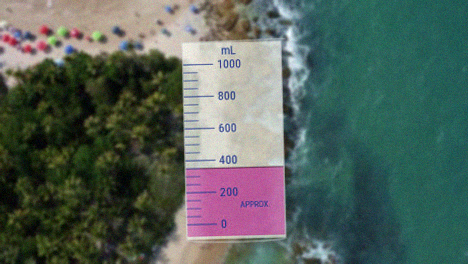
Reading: **350** mL
